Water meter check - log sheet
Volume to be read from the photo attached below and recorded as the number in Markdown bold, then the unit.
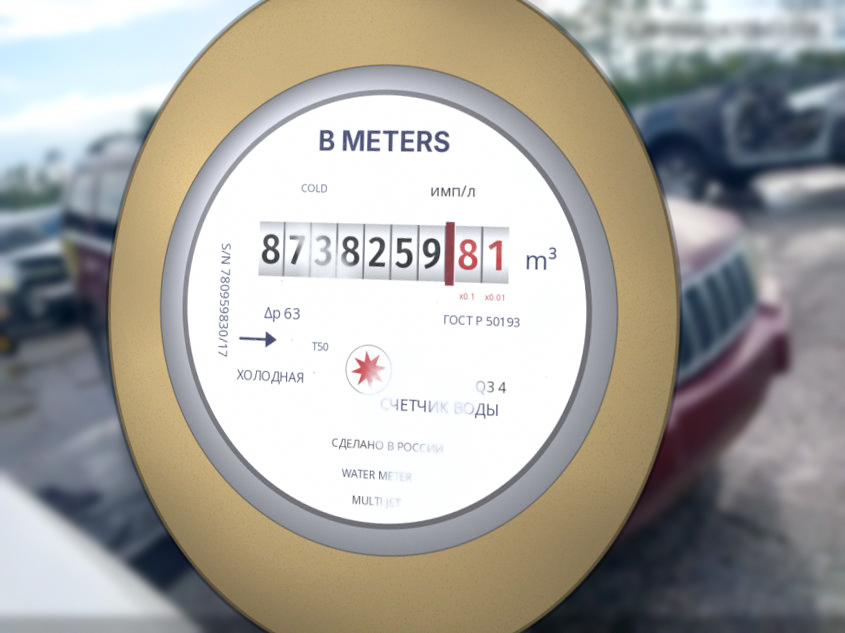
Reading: **8738259.81** m³
